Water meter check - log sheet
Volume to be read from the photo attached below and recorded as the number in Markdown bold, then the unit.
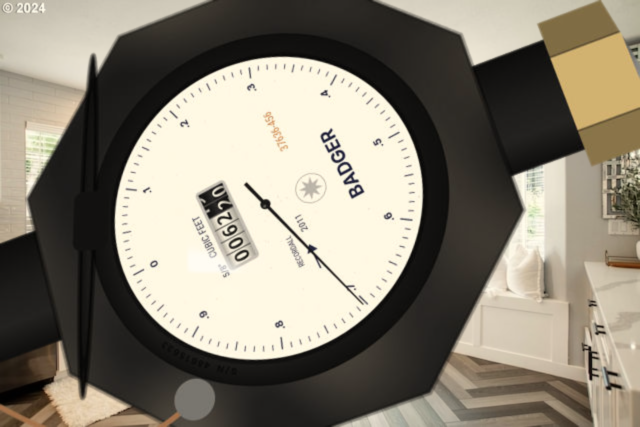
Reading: **6219.70** ft³
